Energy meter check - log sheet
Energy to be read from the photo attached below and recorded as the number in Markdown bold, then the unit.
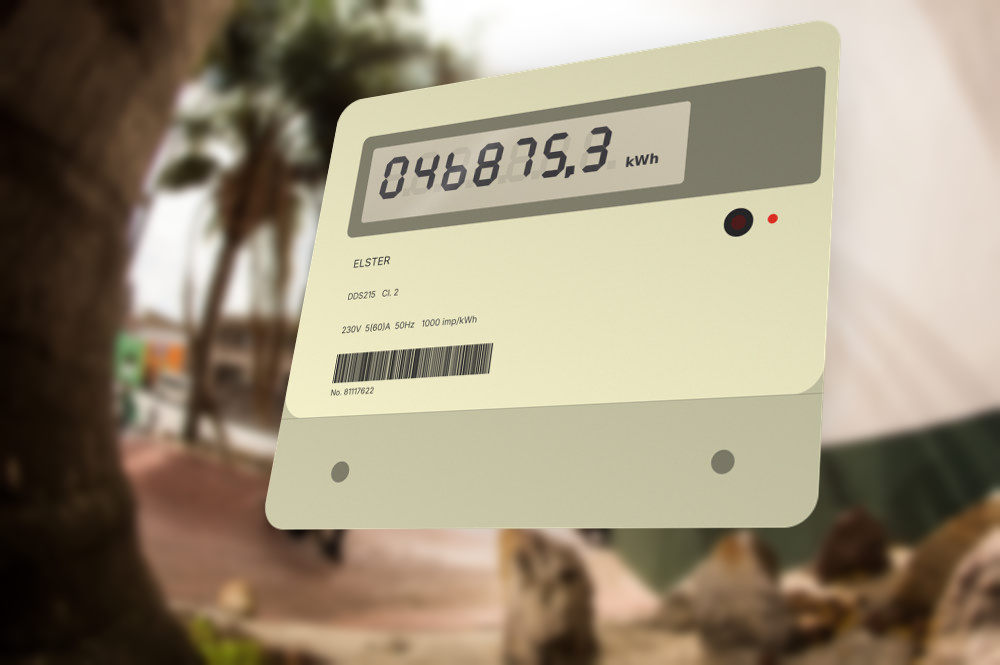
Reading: **46875.3** kWh
